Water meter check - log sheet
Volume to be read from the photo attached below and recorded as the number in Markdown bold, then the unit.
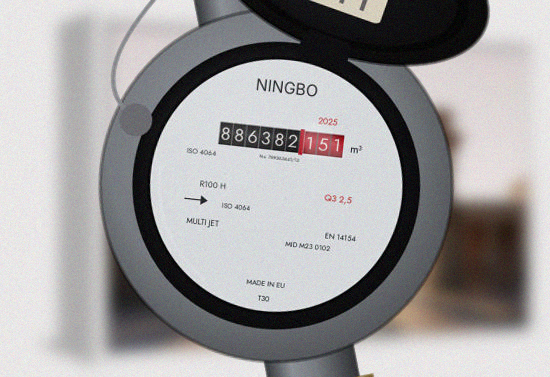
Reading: **886382.151** m³
